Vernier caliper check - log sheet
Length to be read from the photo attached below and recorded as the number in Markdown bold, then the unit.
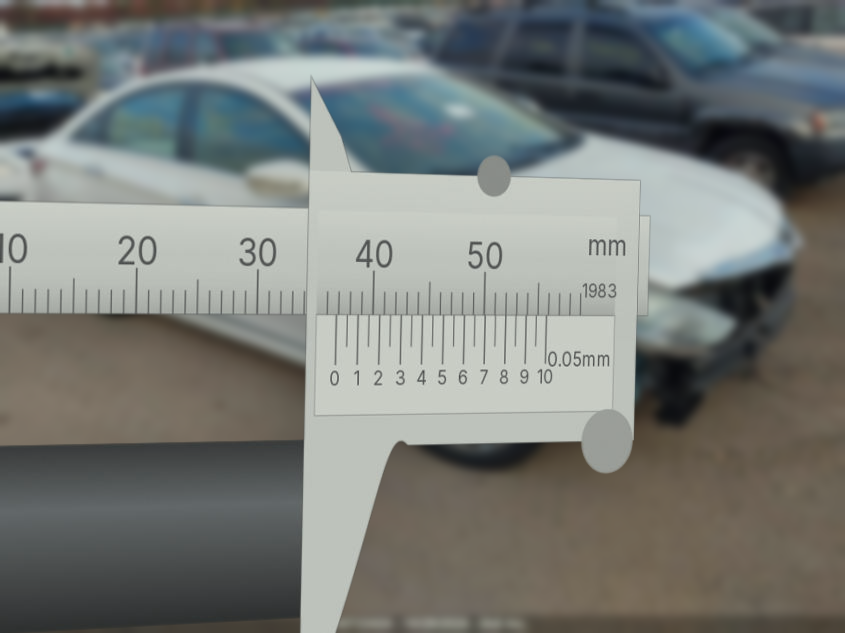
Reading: **36.8** mm
